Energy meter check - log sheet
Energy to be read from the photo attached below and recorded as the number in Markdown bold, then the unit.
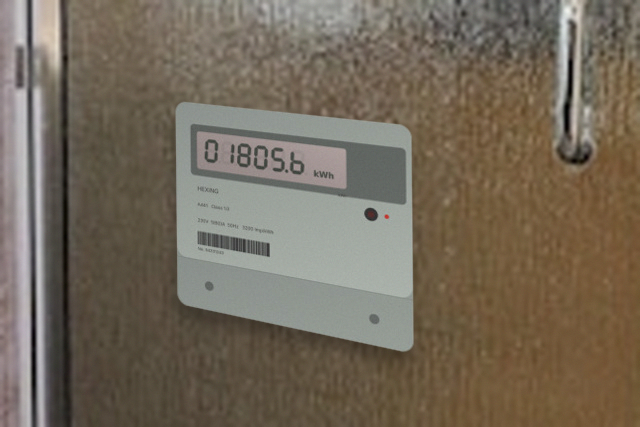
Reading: **1805.6** kWh
